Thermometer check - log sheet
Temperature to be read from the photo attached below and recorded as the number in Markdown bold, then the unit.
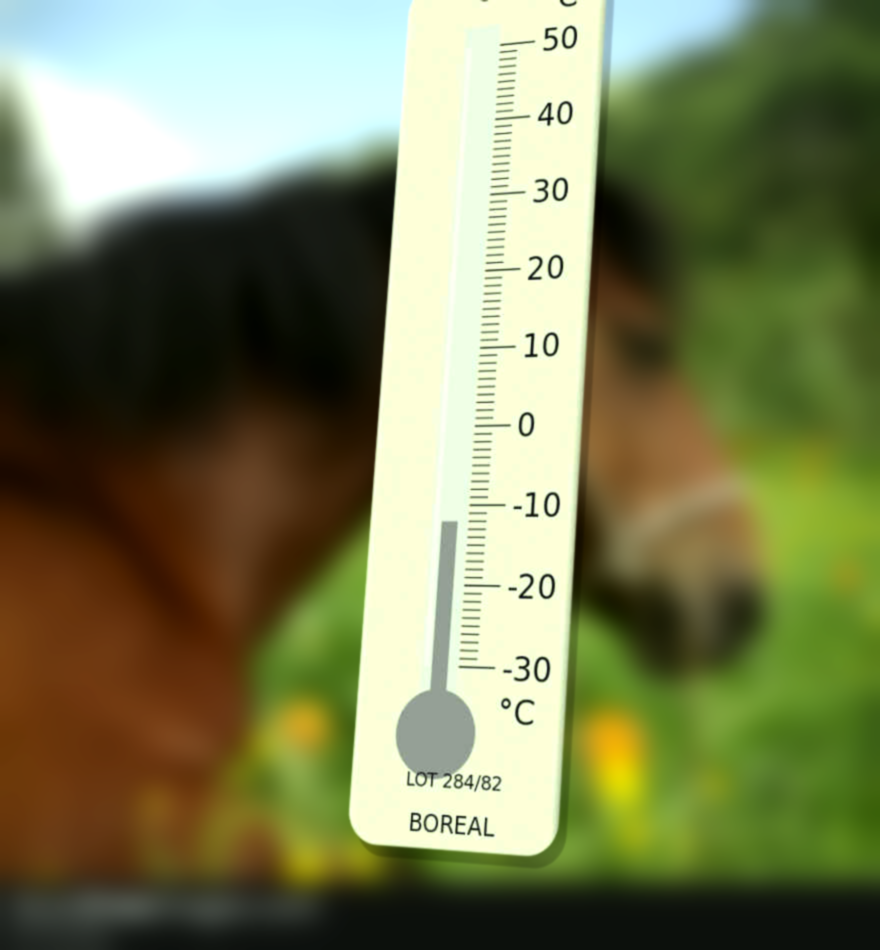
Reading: **-12** °C
